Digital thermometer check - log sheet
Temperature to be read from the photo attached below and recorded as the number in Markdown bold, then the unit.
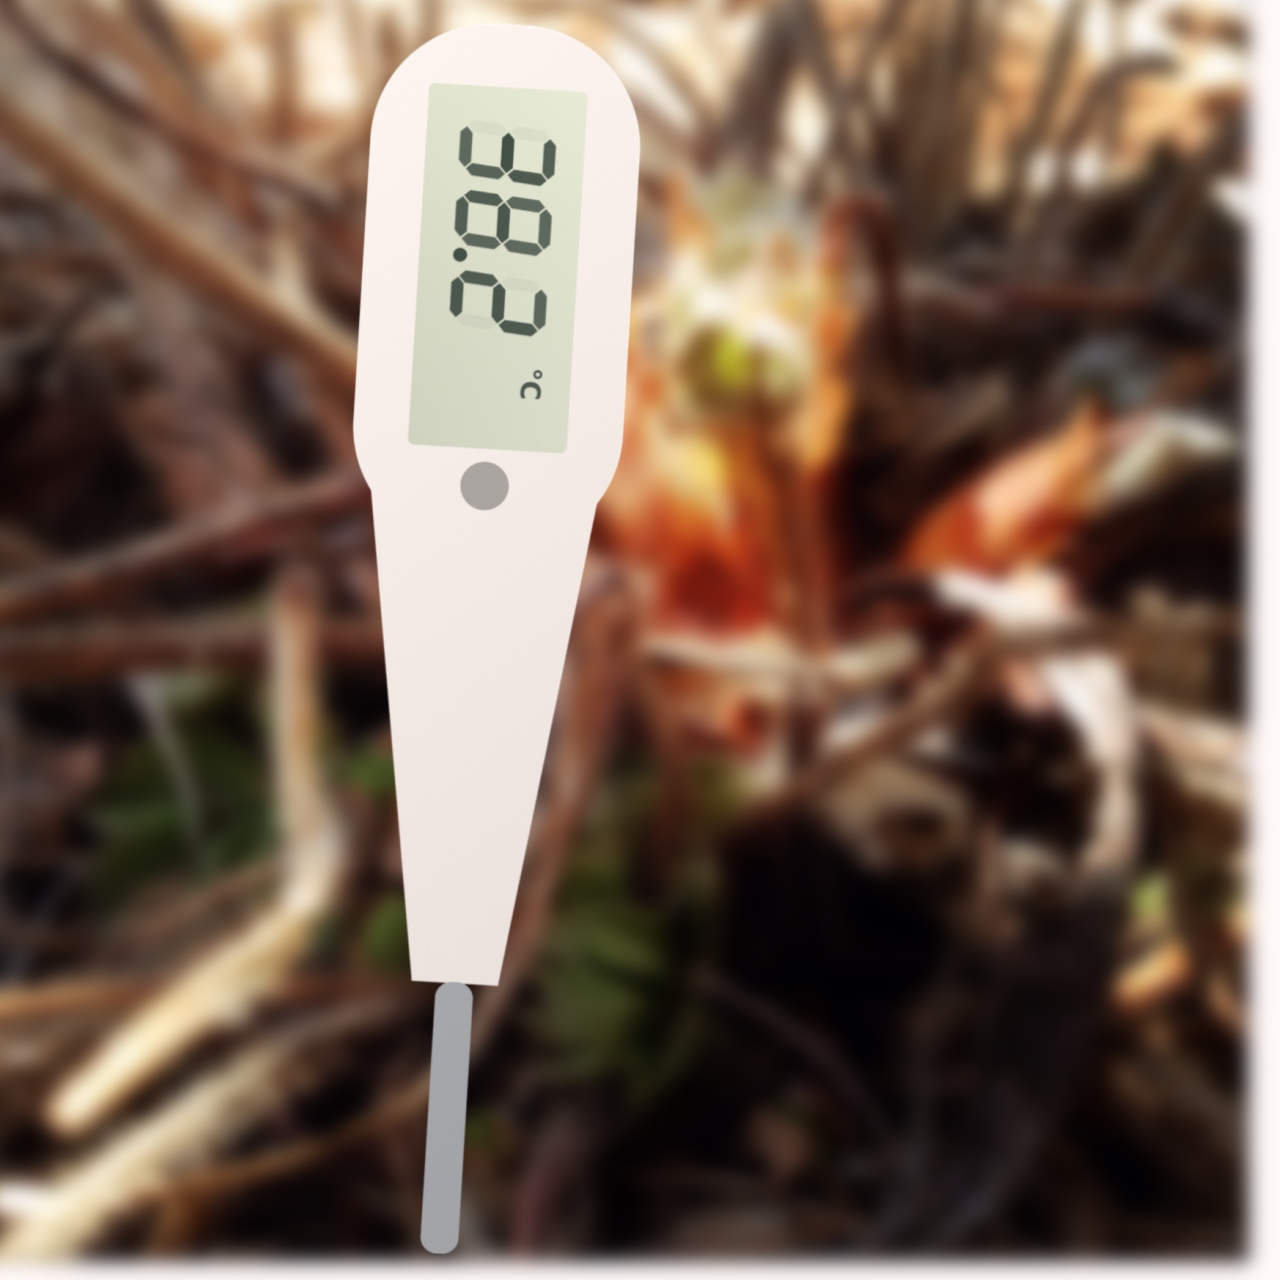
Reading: **38.2** °C
